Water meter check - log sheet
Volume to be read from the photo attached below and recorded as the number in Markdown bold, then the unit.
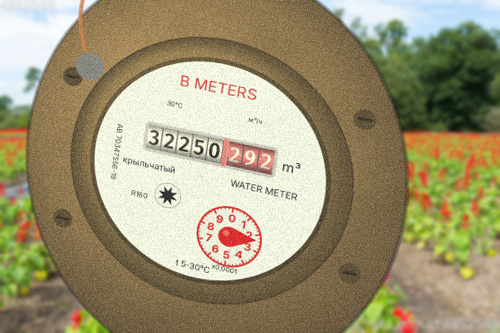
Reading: **32250.2922** m³
